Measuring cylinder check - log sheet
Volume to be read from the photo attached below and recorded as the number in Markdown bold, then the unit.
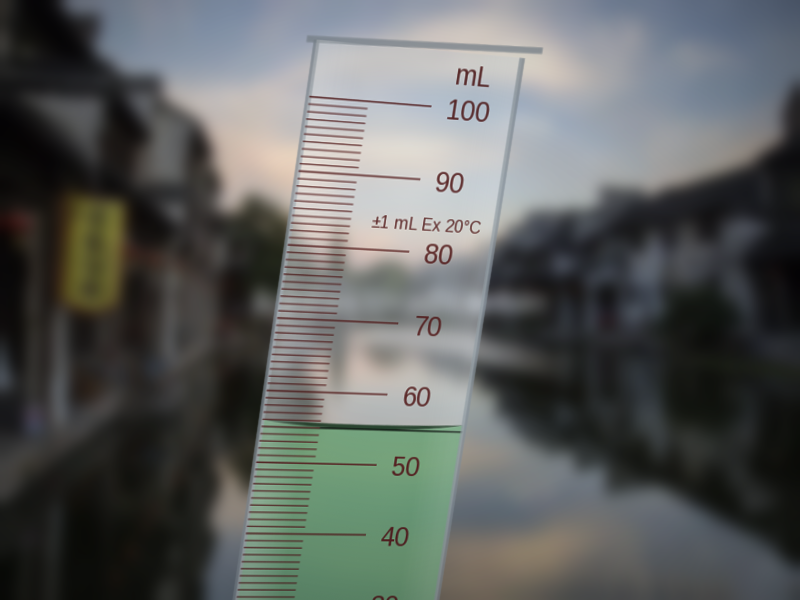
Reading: **55** mL
